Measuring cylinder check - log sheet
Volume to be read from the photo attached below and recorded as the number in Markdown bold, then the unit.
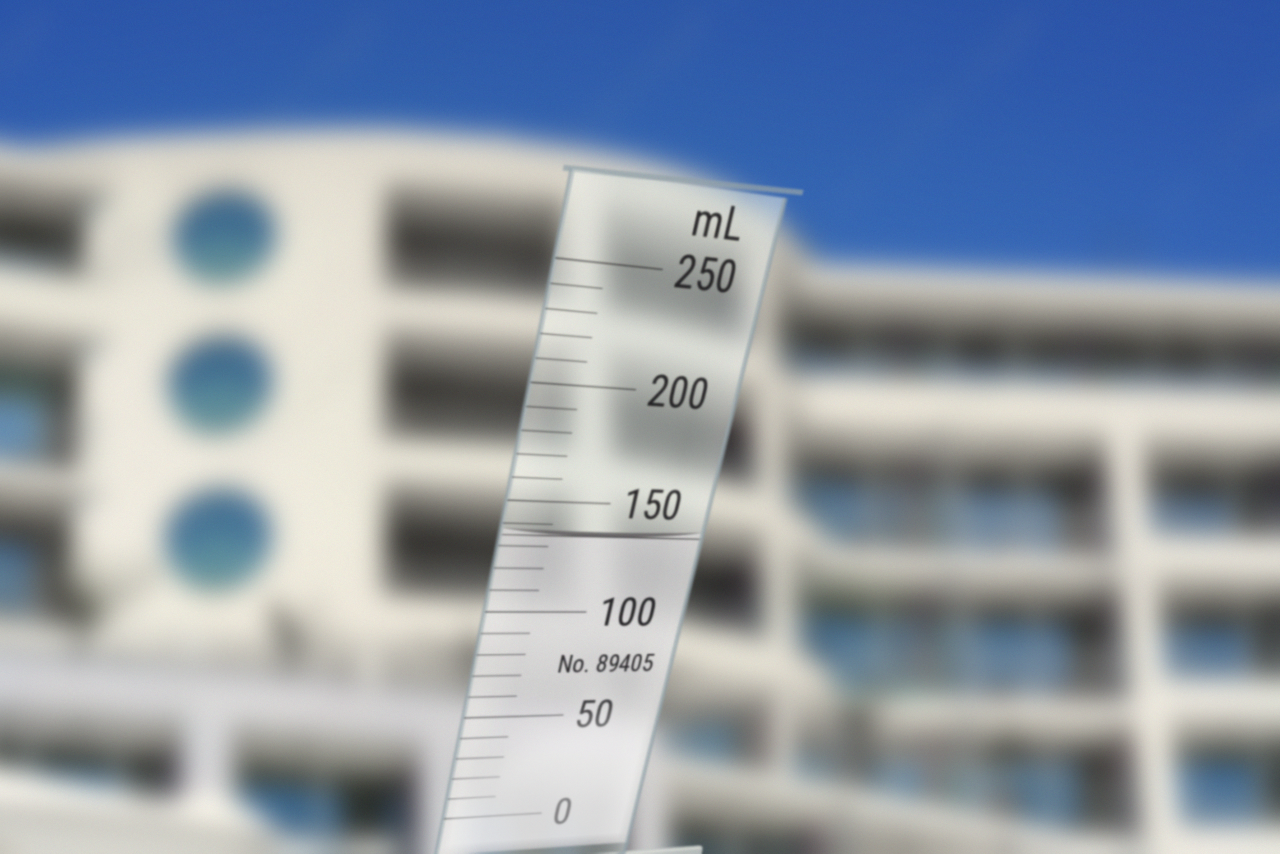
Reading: **135** mL
